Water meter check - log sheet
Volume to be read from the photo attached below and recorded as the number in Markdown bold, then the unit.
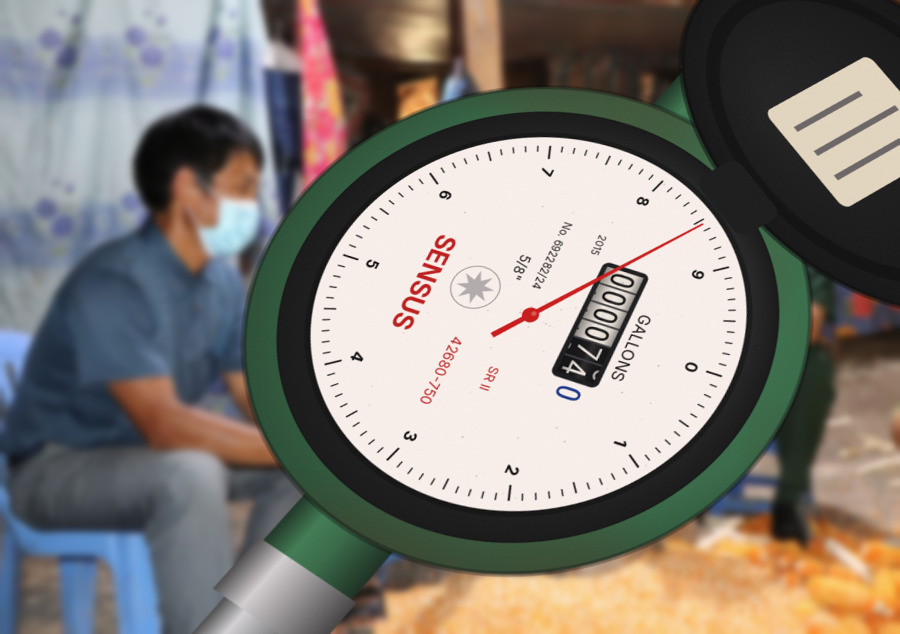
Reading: **738.5** gal
